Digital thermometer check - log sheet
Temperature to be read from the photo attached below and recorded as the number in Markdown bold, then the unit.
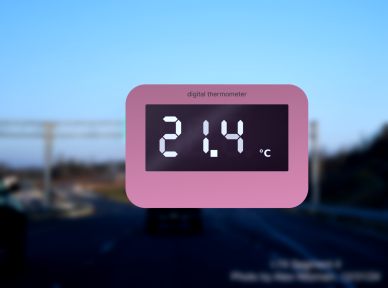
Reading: **21.4** °C
